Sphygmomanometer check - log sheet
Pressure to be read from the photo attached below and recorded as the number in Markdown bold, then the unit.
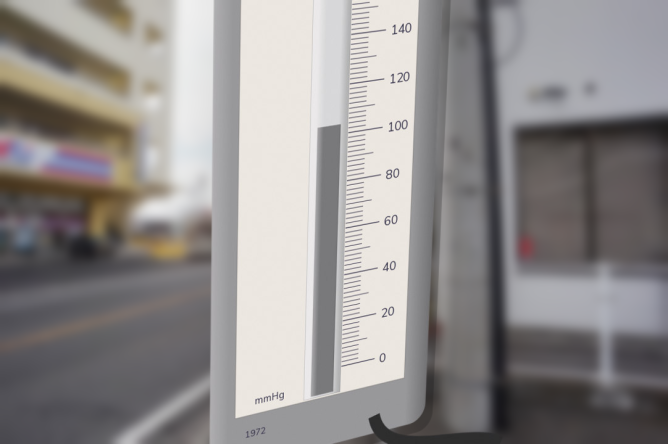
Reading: **104** mmHg
